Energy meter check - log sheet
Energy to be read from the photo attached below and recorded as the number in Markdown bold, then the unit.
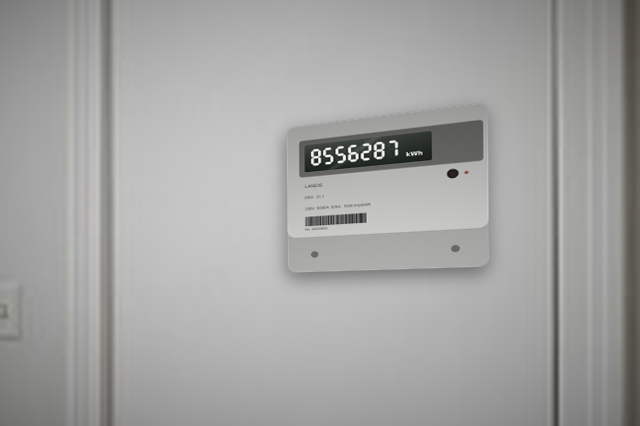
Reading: **8556287** kWh
